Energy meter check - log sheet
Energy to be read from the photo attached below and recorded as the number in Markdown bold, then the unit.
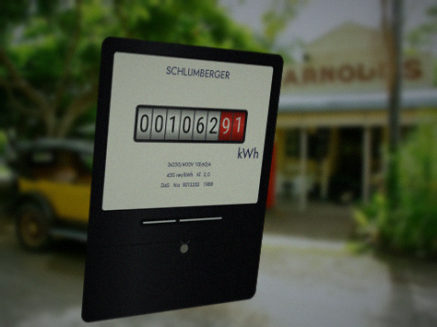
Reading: **1062.91** kWh
